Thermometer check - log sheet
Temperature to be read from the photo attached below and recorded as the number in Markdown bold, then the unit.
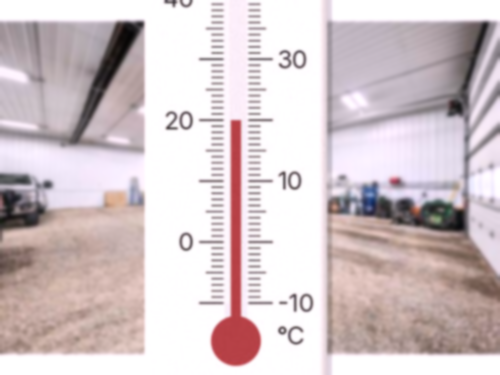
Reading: **20** °C
